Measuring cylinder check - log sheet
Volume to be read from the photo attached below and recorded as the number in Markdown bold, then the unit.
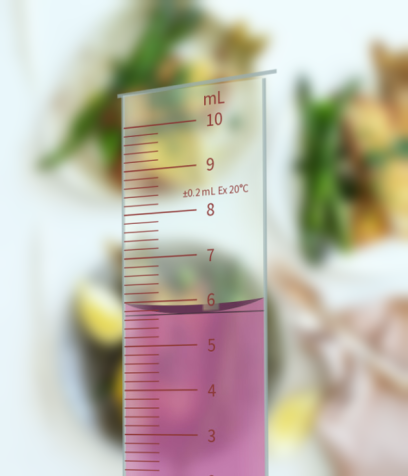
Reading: **5.7** mL
